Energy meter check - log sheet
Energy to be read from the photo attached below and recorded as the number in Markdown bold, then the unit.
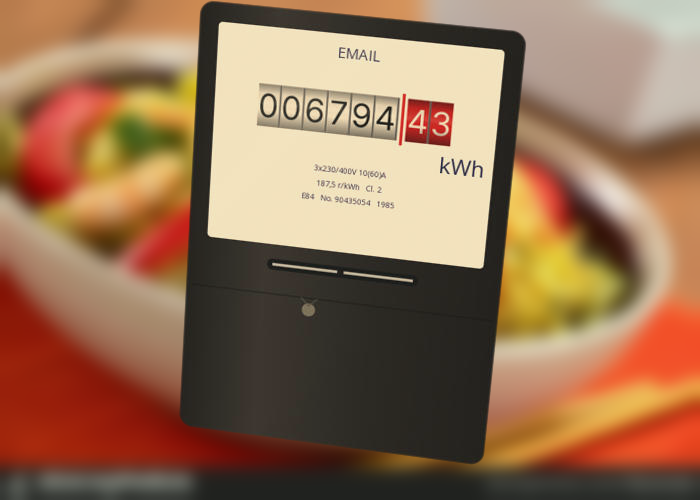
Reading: **6794.43** kWh
